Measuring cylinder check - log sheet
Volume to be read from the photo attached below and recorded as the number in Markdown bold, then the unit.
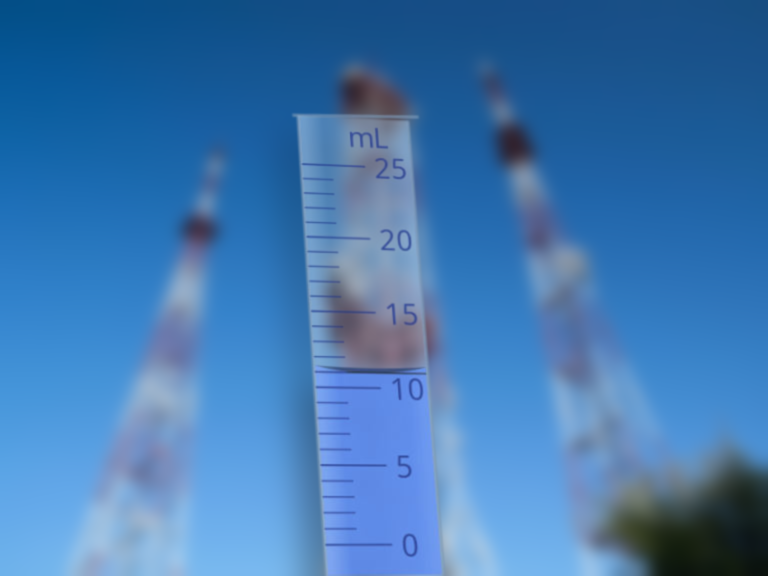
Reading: **11** mL
